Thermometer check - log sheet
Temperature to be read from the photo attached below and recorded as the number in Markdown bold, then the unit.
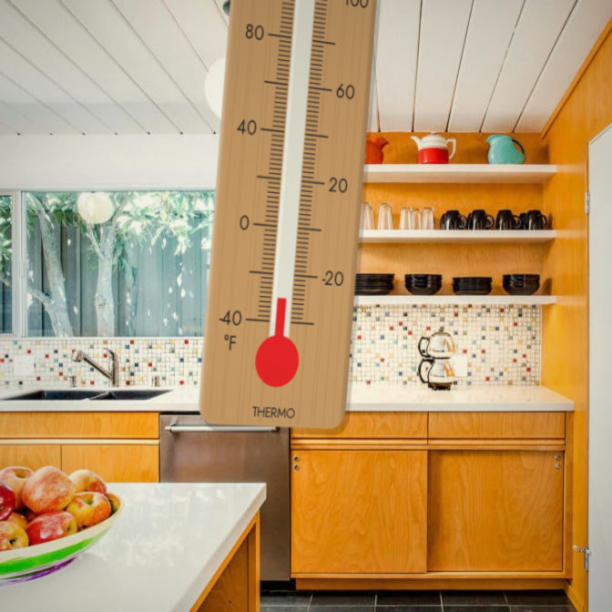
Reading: **-30** °F
